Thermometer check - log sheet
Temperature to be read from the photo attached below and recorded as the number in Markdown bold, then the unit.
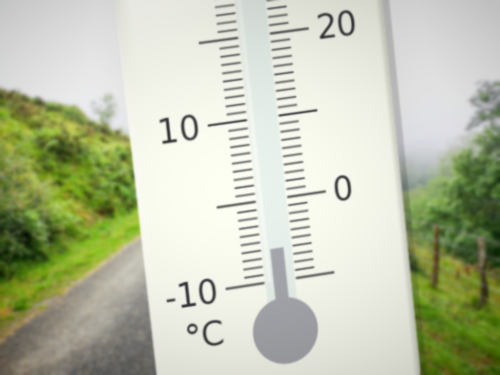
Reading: **-6** °C
